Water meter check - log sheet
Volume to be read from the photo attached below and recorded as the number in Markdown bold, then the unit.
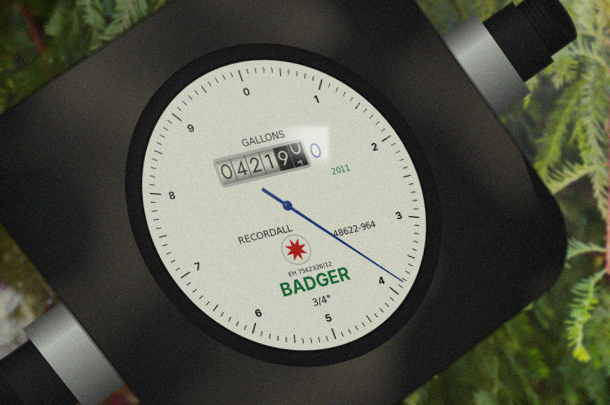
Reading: **421903.8** gal
